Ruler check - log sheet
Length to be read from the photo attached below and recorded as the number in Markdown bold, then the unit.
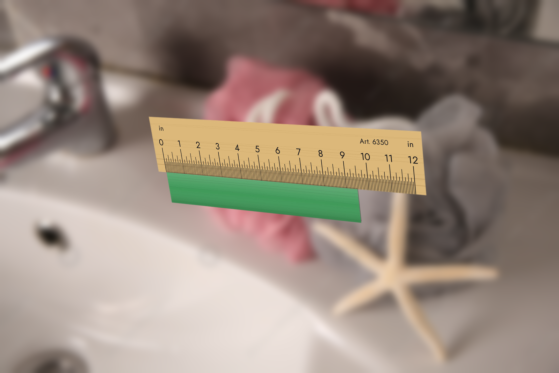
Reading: **9.5** in
